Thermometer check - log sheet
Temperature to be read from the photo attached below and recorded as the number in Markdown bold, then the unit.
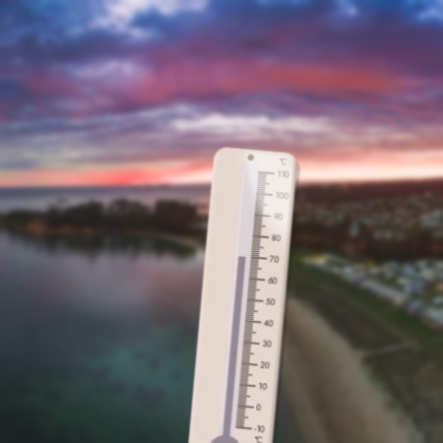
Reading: **70** °C
